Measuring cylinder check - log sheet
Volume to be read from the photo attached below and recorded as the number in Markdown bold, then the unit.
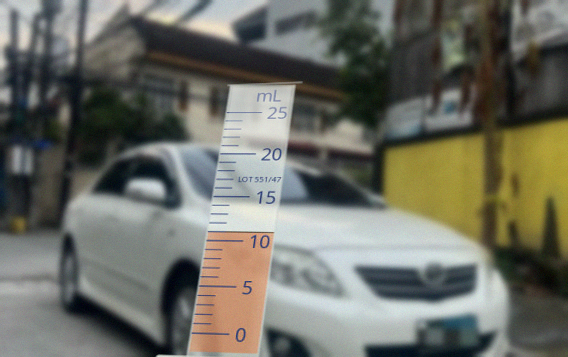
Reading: **11** mL
